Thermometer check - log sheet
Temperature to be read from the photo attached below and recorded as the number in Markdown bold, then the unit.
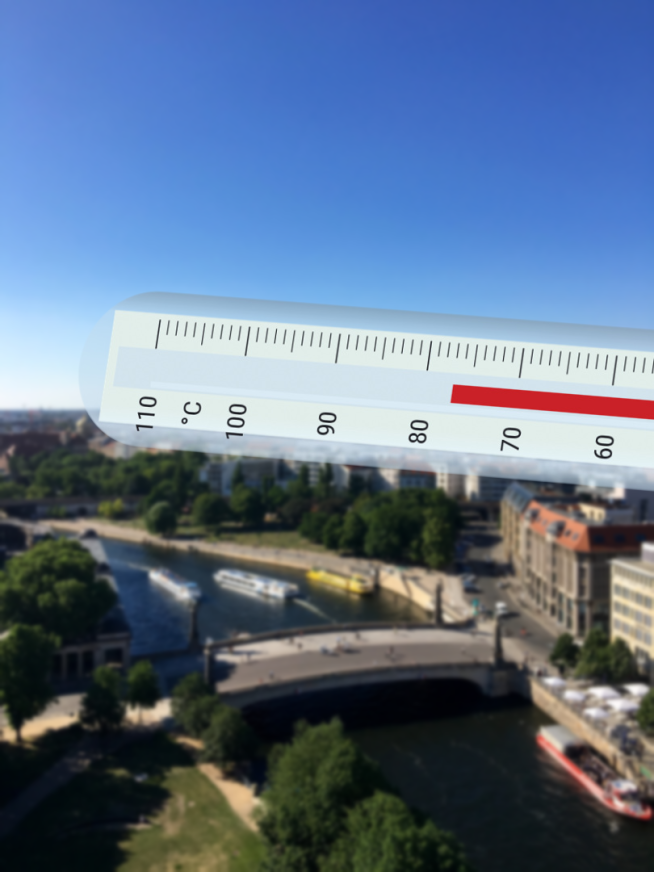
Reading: **77** °C
